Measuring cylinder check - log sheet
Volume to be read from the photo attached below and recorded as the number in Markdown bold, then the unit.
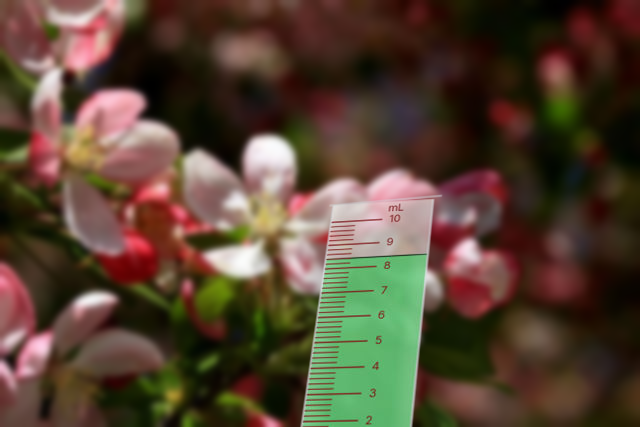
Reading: **8.4** mL
